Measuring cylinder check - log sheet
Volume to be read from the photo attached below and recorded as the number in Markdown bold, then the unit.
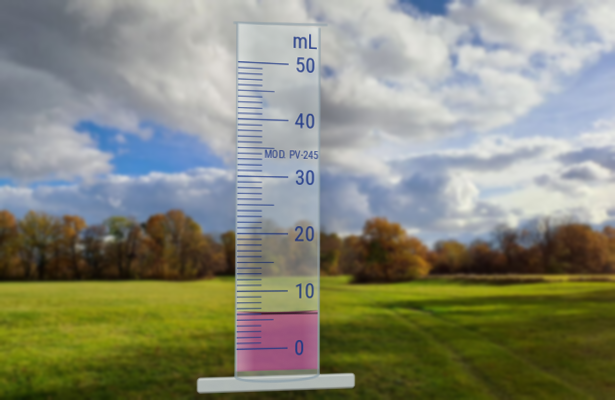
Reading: **6** mL
